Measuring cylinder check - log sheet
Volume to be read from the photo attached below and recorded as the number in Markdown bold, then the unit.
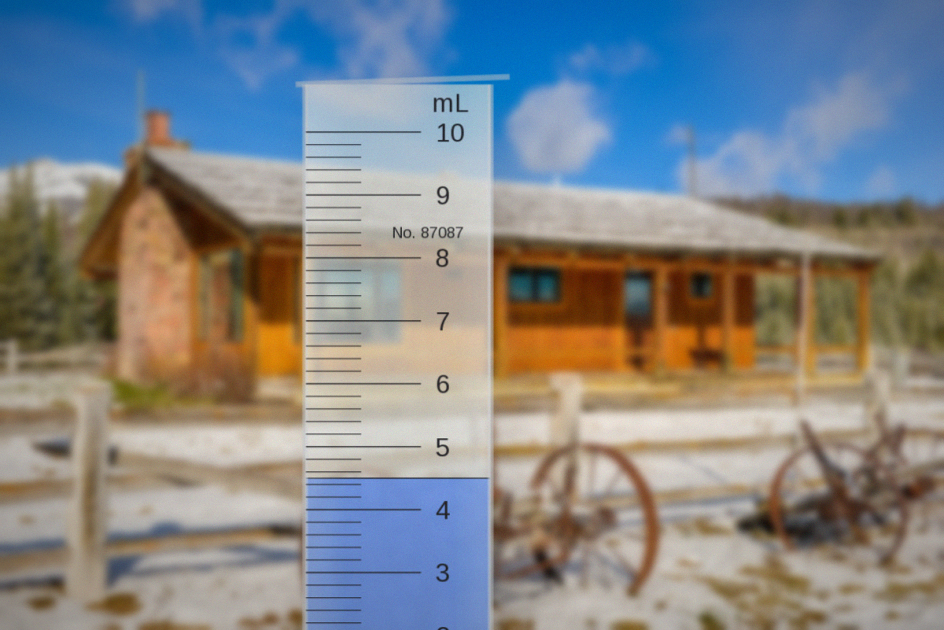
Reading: **4.5** mL
